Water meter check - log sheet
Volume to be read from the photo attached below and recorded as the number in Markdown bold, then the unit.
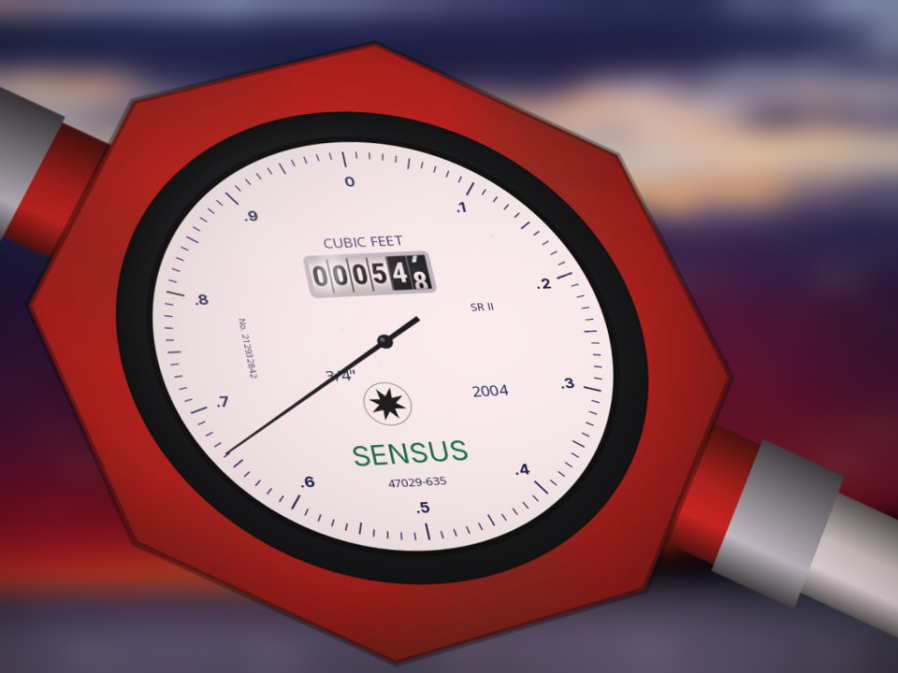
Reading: **547.66** ft³
